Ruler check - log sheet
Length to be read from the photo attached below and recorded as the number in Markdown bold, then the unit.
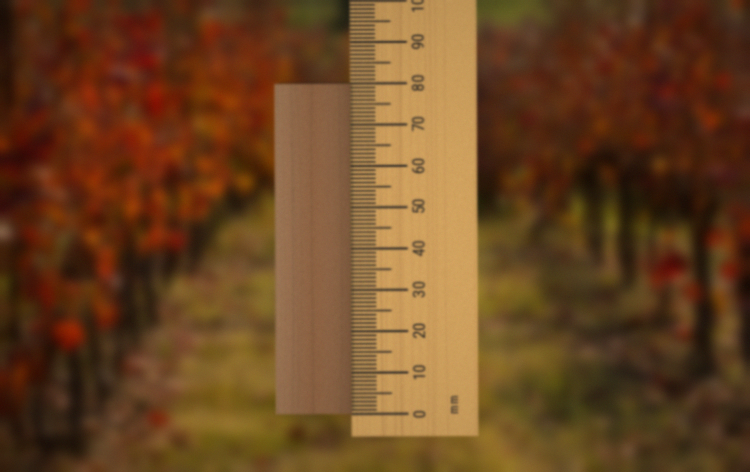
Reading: **80** mm
